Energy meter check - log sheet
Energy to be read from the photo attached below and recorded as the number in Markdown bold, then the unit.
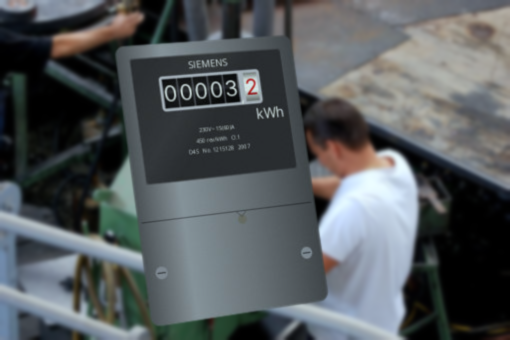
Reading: **3.2** kWh
